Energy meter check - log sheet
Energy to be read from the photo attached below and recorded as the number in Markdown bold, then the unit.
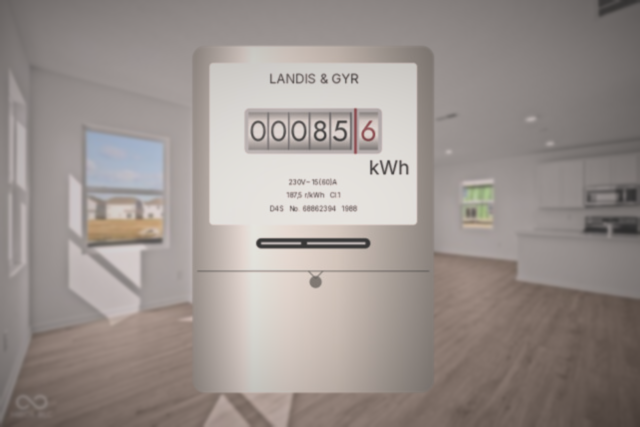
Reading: **85.6** kWh
